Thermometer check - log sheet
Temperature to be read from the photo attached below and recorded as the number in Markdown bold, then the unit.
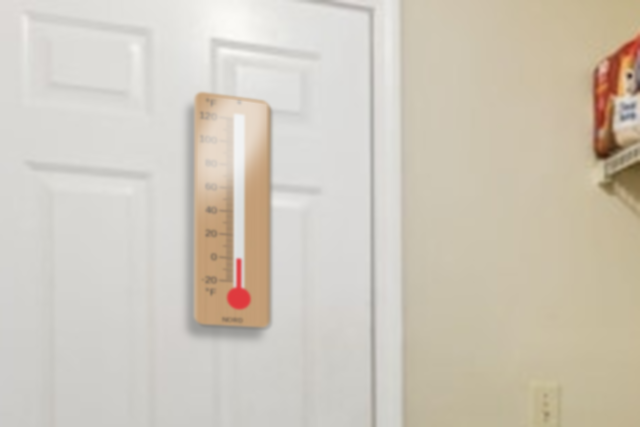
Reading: **0** °F
